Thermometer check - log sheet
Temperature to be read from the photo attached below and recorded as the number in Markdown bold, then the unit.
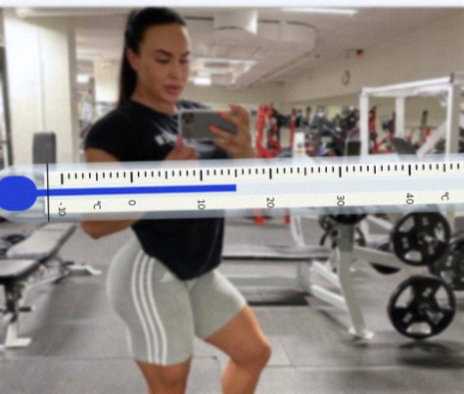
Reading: **15** °C
